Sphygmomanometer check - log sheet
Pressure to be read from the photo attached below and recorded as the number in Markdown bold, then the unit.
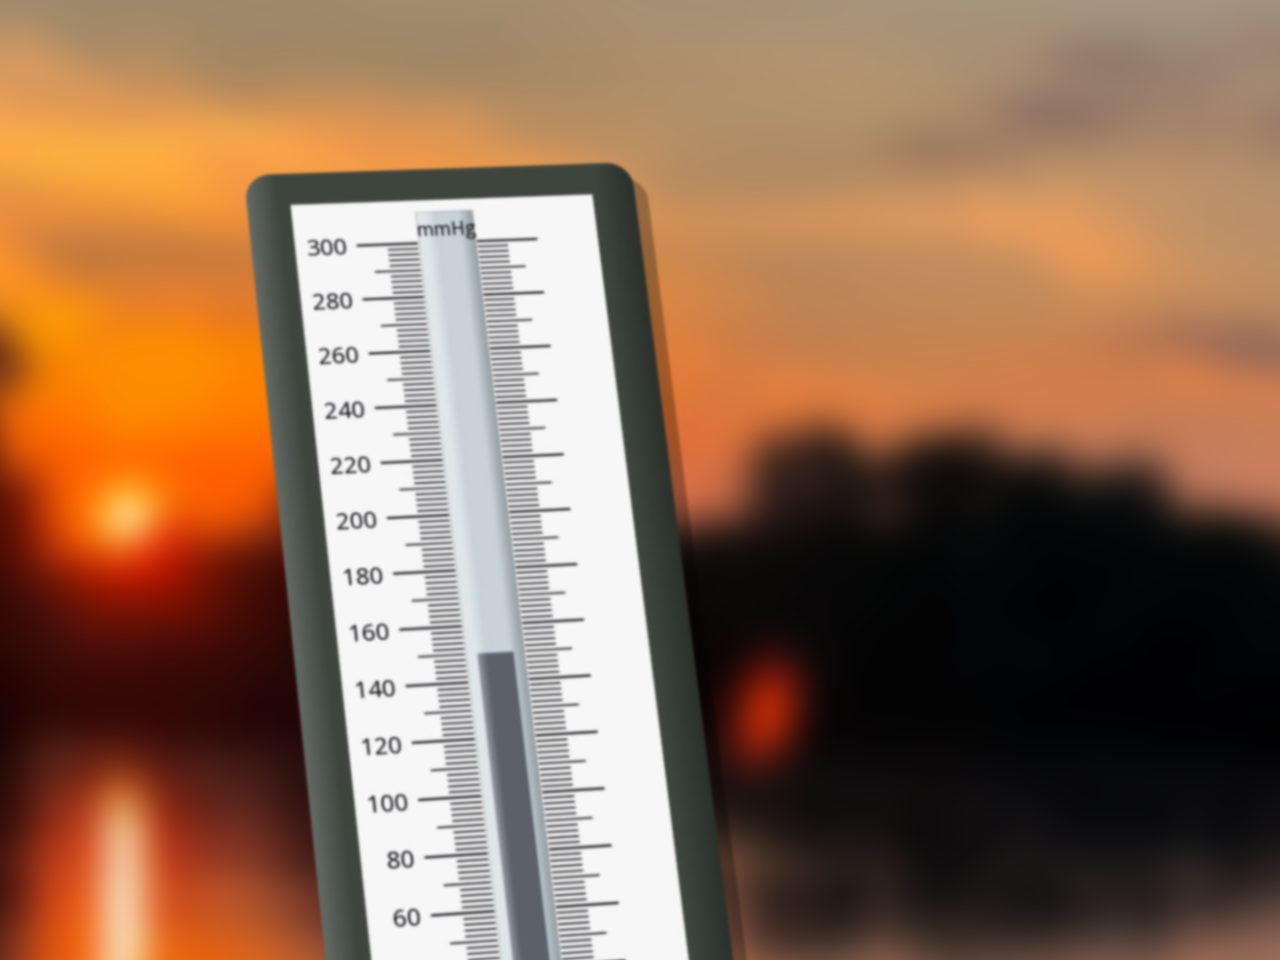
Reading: **150** mmHg
